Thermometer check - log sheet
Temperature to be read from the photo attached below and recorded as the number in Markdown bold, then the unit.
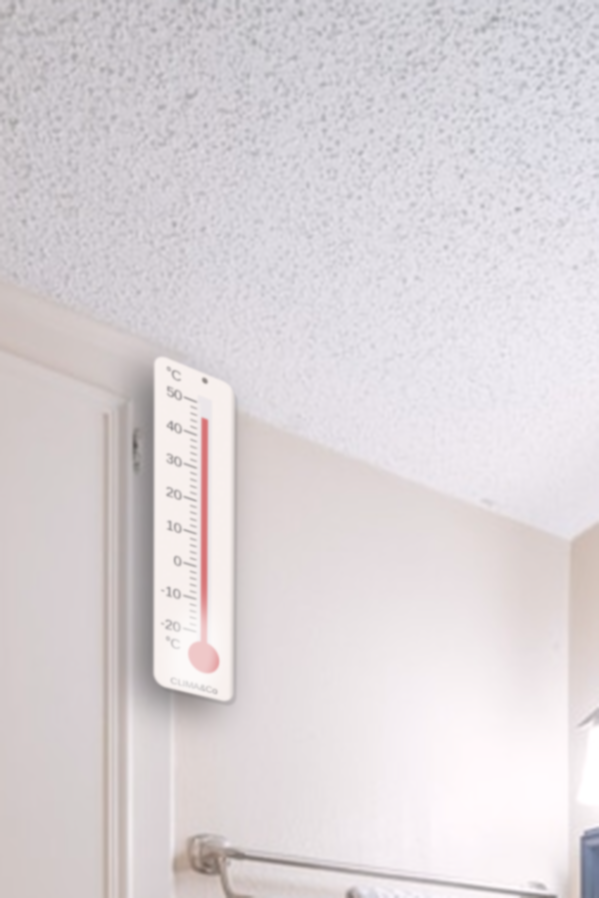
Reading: **46** °C
